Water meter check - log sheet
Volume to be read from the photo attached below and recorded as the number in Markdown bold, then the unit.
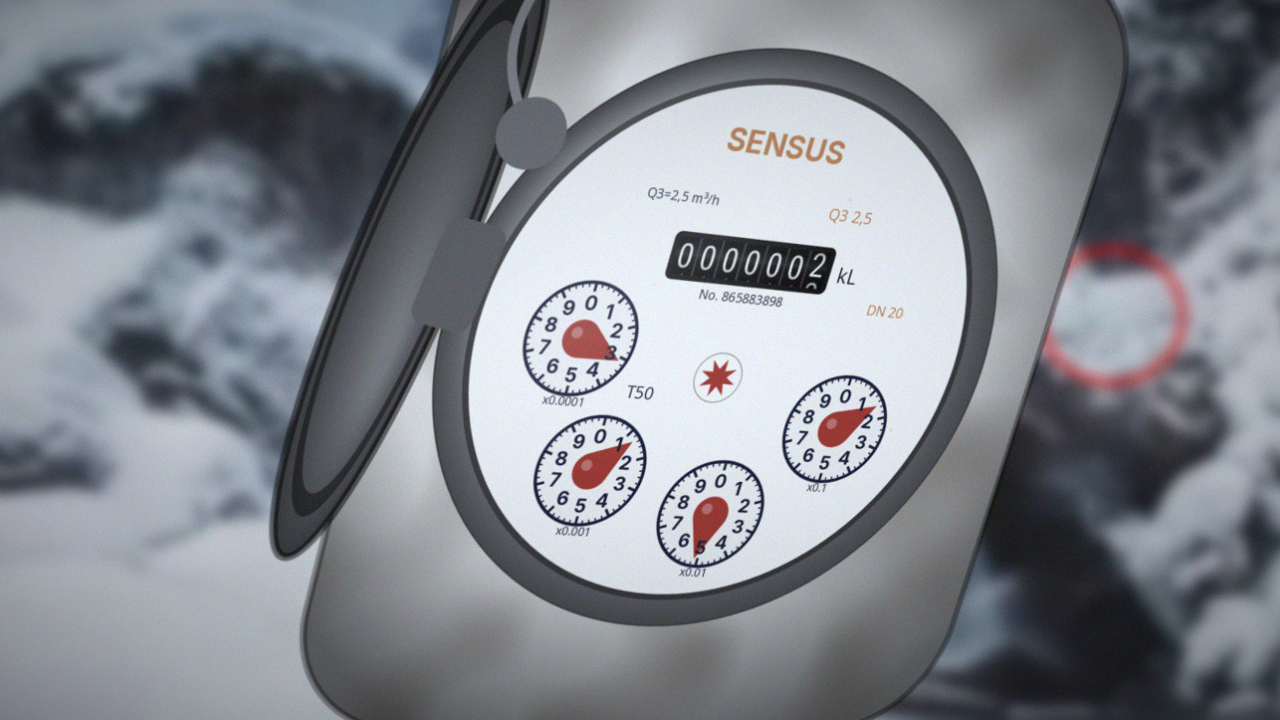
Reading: **2.1513** kL
